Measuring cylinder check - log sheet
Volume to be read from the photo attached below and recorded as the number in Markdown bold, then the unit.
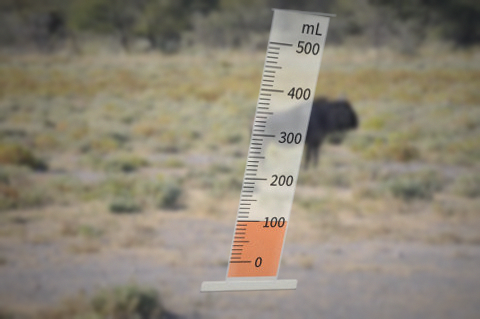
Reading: **100** mL
